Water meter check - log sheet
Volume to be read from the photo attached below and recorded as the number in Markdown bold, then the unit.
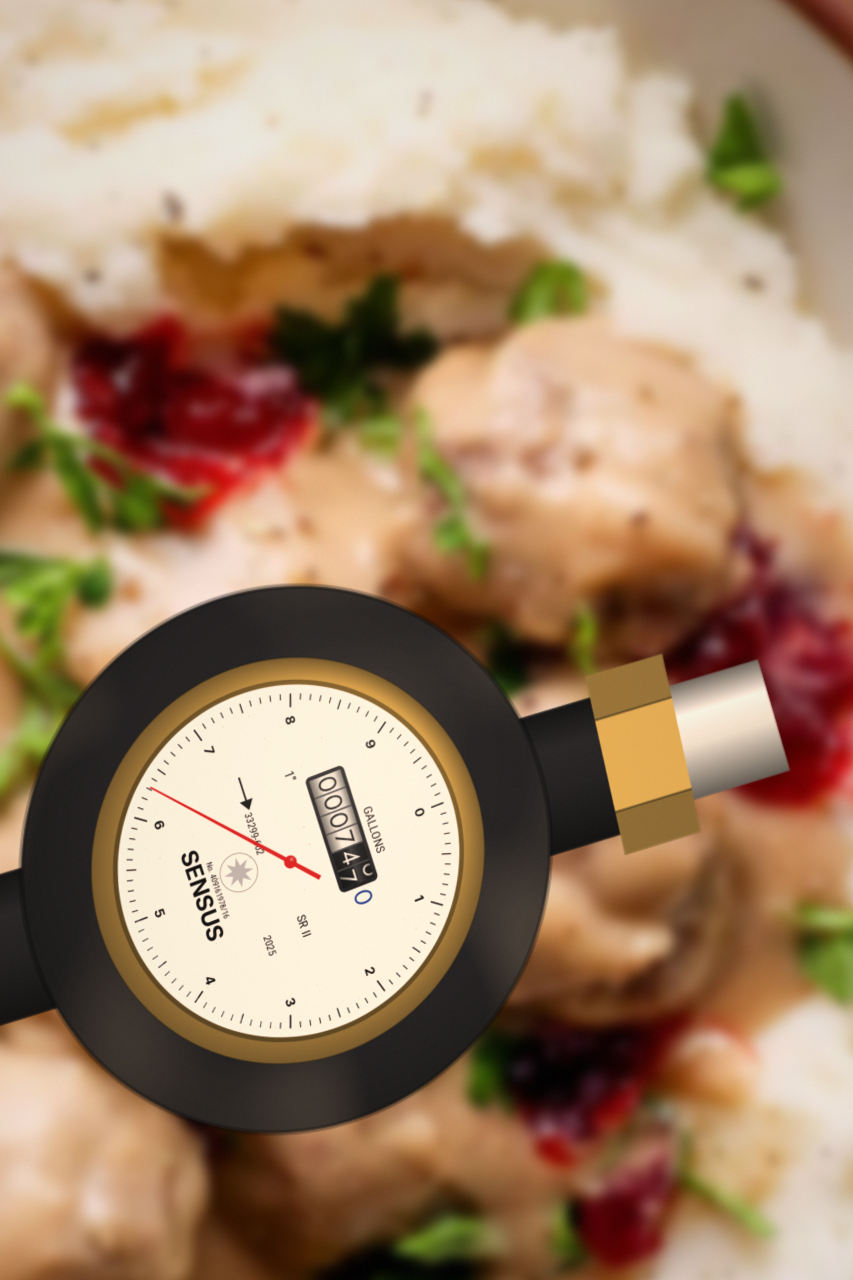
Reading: **7466.3** gal
